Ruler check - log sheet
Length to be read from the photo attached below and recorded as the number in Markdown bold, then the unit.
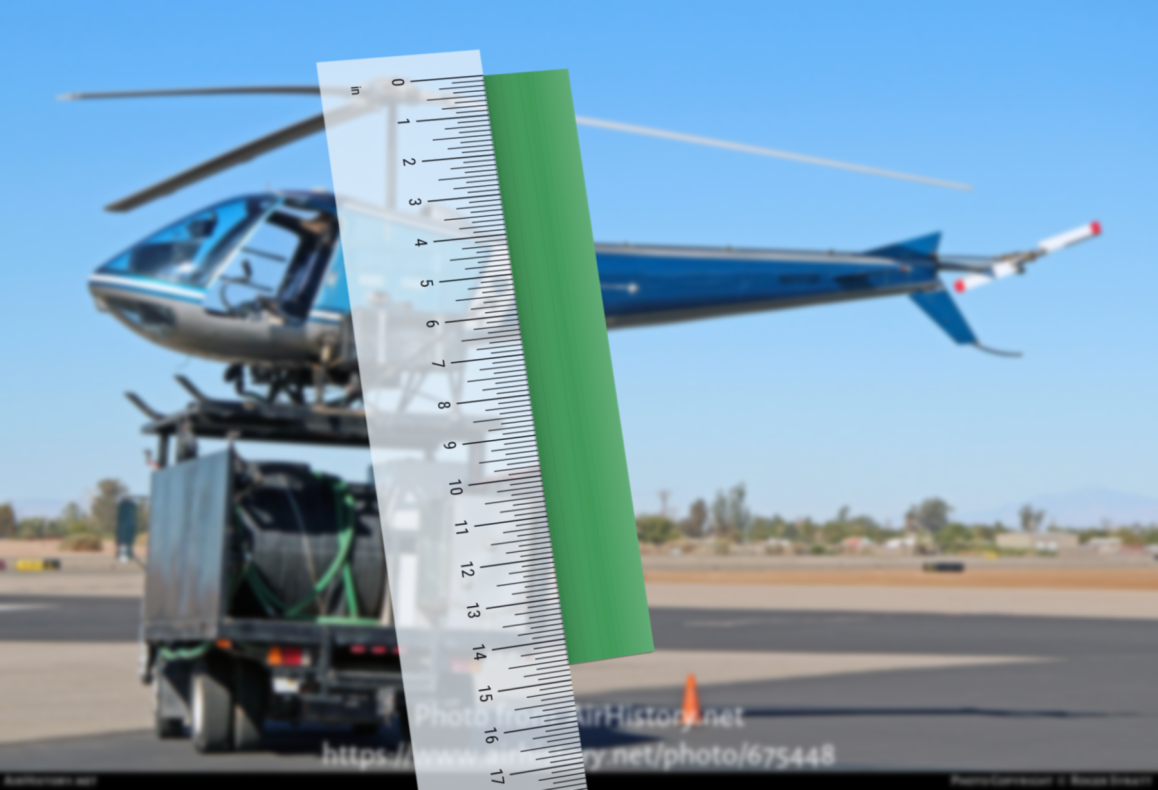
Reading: **14.625** in
